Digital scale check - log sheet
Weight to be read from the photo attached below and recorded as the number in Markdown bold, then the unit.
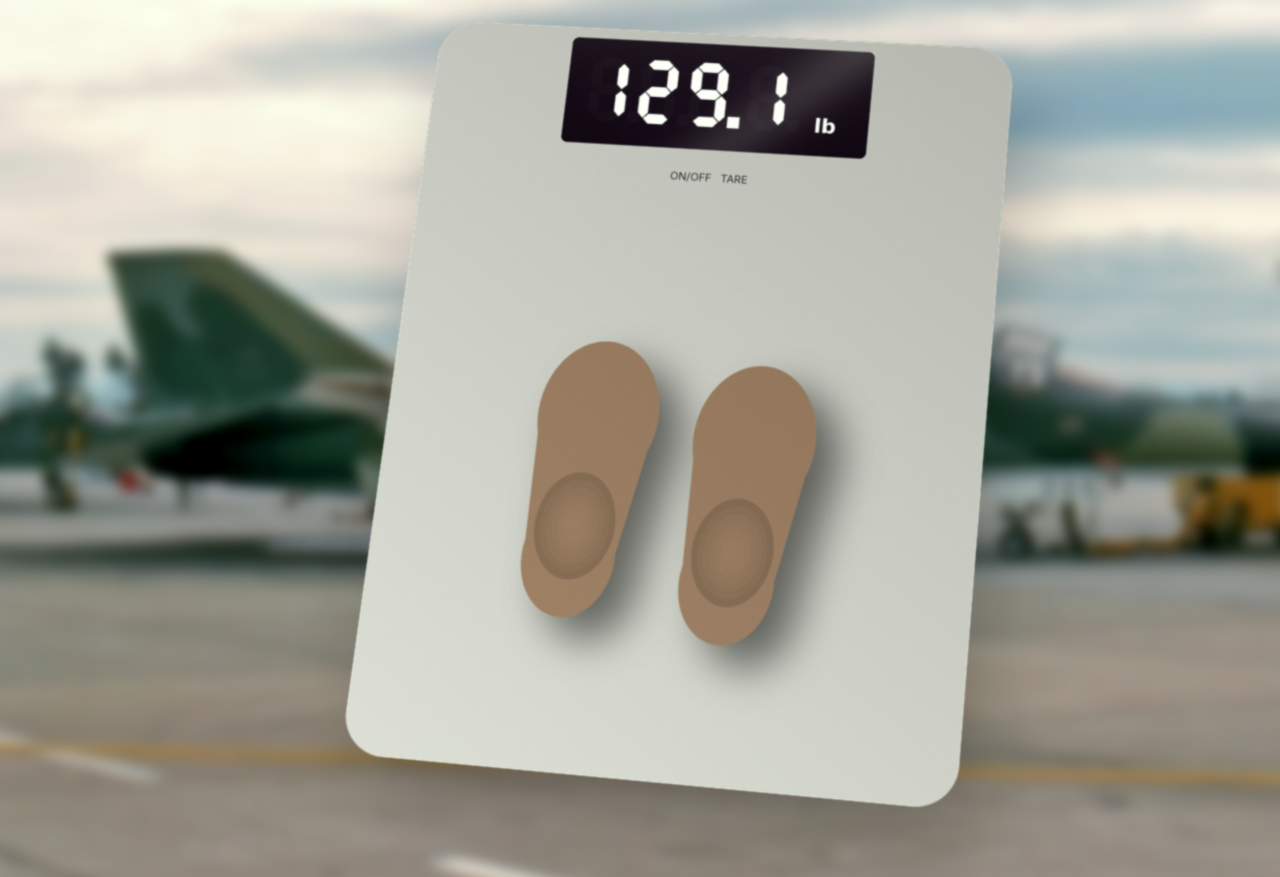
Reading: **129.1** lb
